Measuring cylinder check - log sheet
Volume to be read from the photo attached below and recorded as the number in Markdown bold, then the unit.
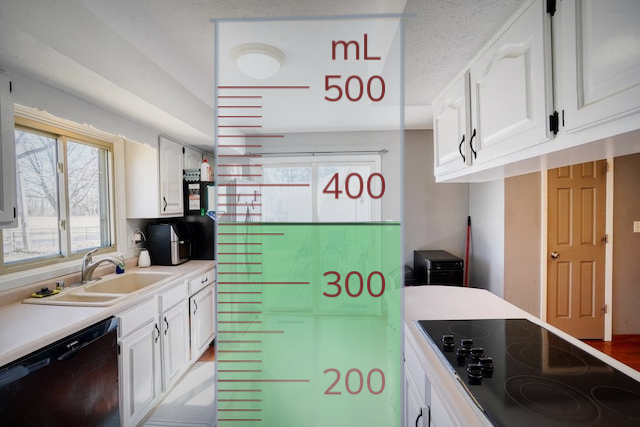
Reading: **360** mL
